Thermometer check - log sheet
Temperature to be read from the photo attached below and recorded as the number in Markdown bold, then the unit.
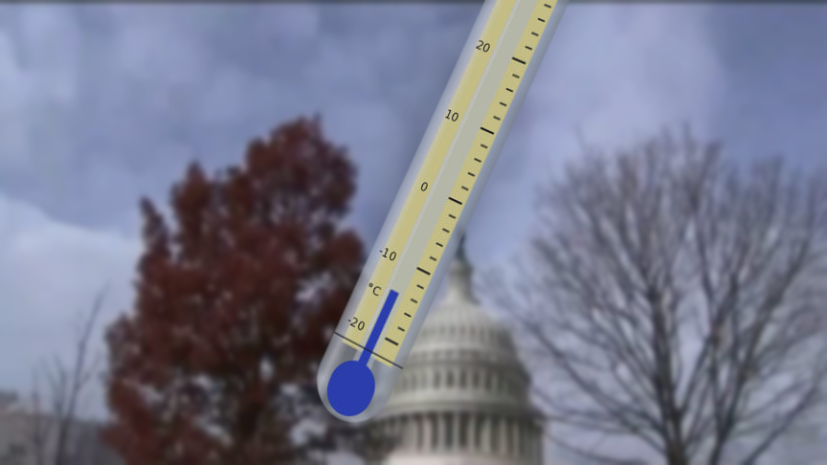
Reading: **-14** °C
